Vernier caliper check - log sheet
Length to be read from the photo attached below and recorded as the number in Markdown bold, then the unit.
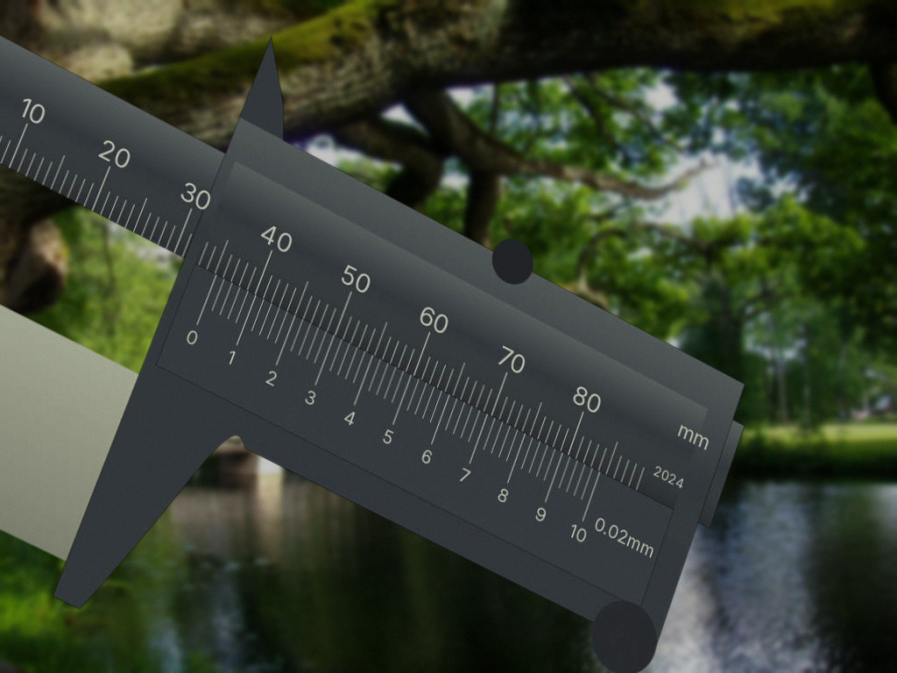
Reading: **35.2** mm
